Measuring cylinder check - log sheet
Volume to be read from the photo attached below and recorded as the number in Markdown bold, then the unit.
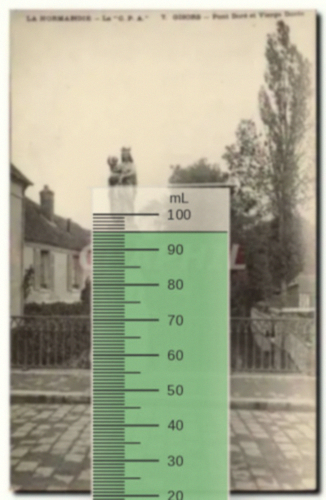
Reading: **95** mL
